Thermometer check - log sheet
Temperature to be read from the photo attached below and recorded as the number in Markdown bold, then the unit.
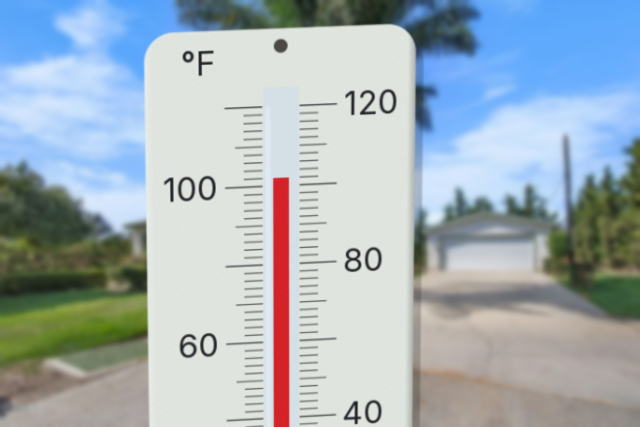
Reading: **102** °F
